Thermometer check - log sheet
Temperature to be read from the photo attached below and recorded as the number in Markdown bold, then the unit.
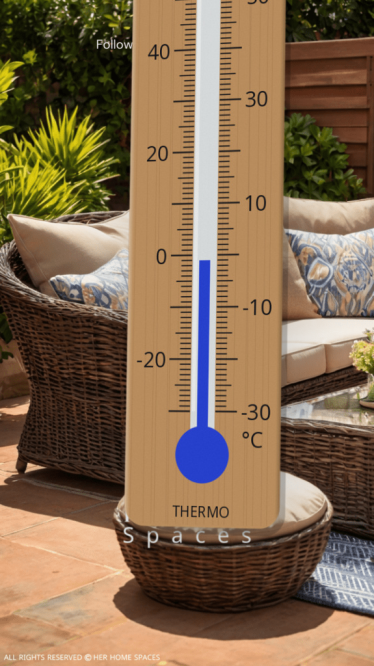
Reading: **-1** °C
